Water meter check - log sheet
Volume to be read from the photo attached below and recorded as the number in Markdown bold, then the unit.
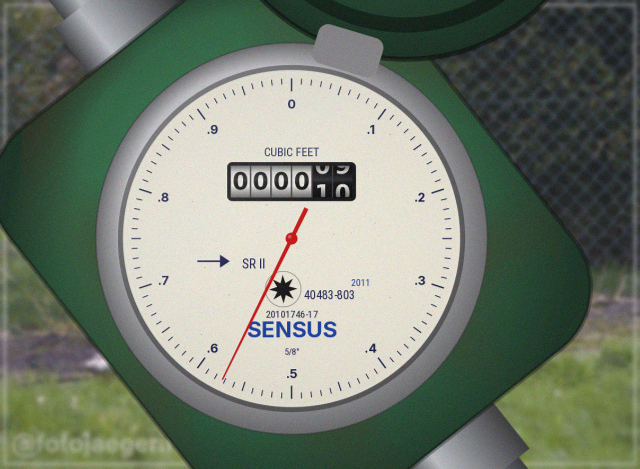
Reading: **9.57** ft³
